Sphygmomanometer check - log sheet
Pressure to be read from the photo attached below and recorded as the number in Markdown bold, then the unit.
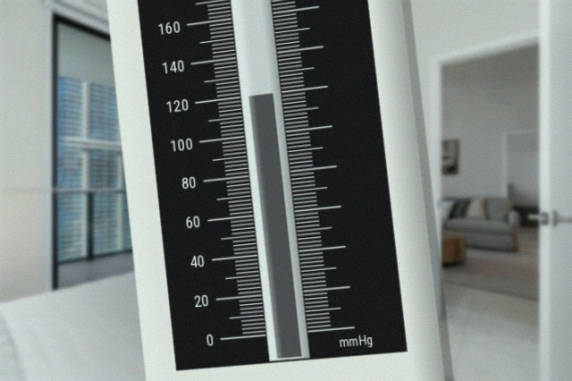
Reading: **120** mmHg
